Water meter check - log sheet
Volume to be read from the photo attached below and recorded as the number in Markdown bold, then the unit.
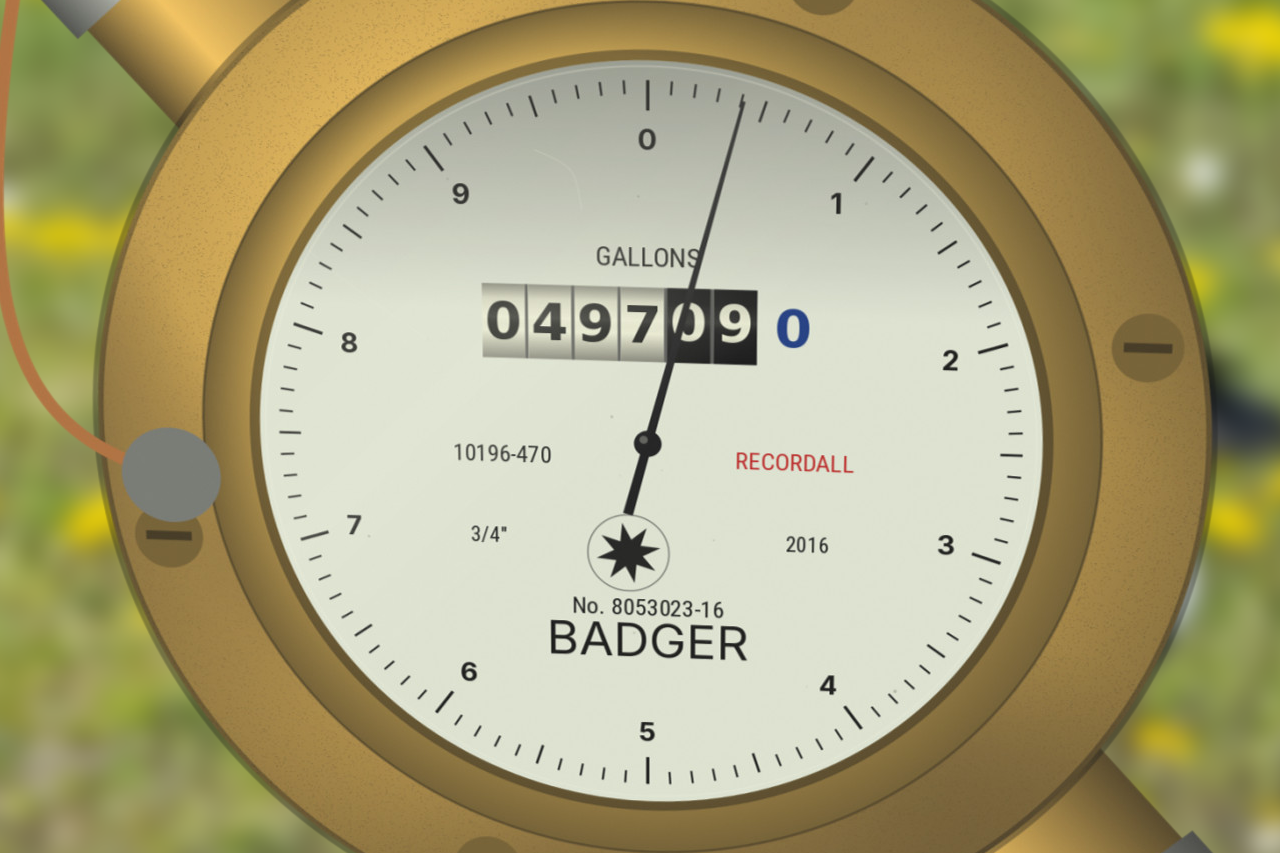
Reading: **497090.4** gal
